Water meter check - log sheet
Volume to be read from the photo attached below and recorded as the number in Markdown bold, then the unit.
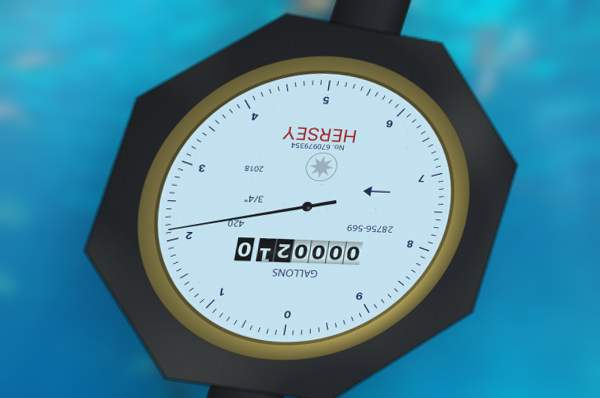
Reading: **212.1** gal
